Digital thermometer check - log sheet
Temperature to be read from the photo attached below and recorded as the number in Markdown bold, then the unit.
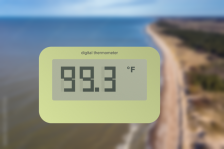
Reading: **99.3** °F
